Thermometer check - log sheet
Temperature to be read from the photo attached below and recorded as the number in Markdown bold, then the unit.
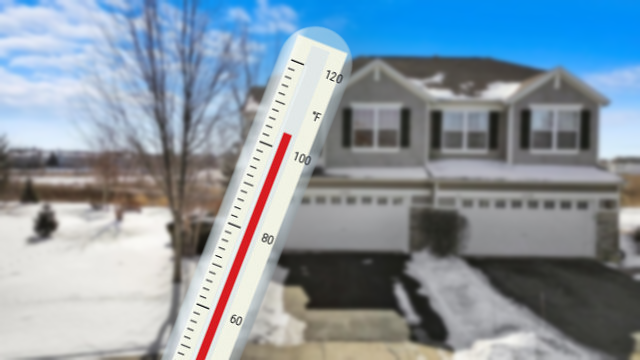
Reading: **104** °F
